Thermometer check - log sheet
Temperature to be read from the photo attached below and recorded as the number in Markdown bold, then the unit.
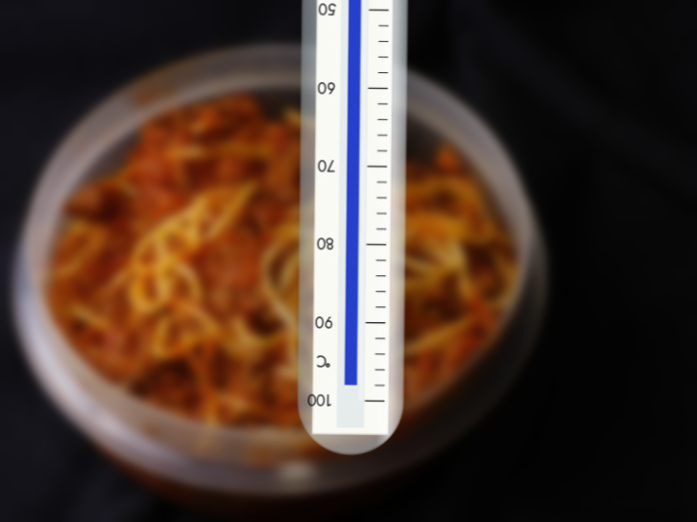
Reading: **98** °C
